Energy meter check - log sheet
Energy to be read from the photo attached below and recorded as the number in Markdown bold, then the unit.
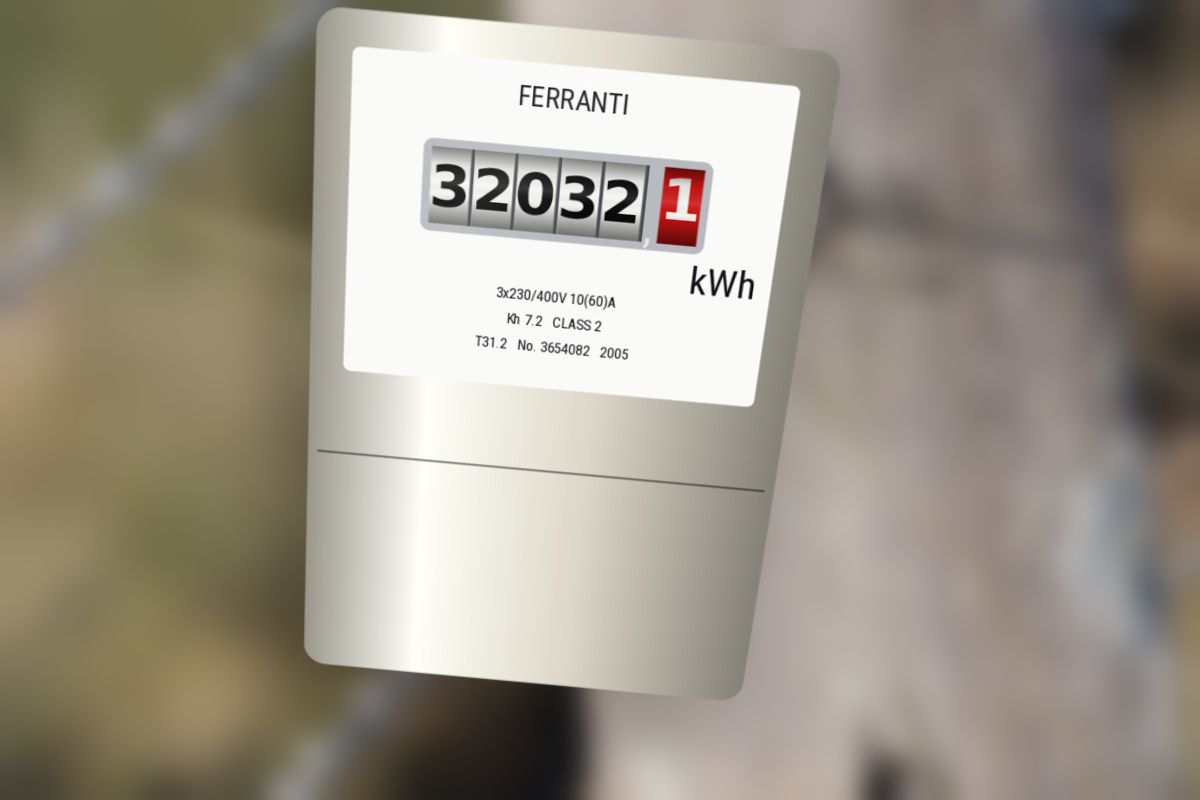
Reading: **32032.1** kWh
